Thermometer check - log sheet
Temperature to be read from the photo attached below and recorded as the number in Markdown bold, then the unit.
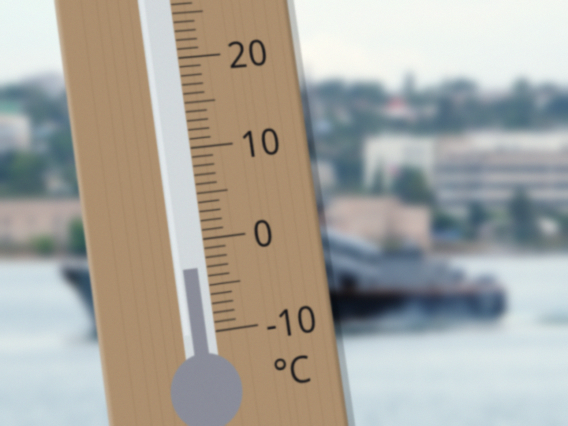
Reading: **-3** °C
